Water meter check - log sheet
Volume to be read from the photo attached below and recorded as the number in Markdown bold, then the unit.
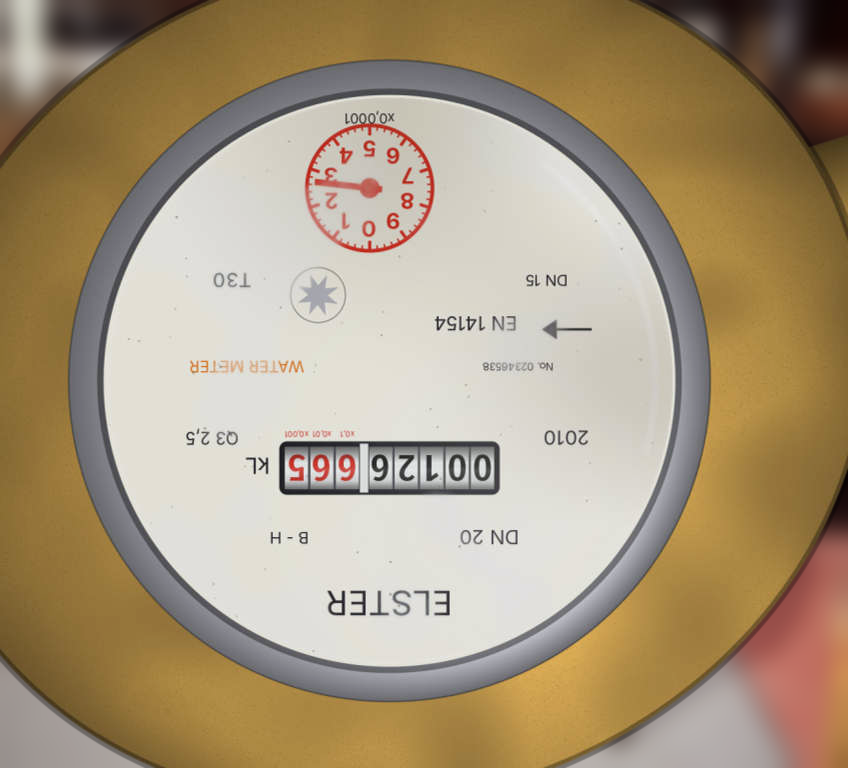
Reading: **126.6652** kL
